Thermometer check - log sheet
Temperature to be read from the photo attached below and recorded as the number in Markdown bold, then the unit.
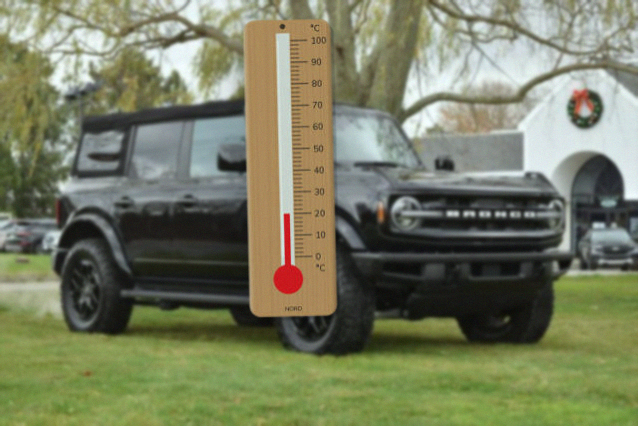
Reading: **20** °C
